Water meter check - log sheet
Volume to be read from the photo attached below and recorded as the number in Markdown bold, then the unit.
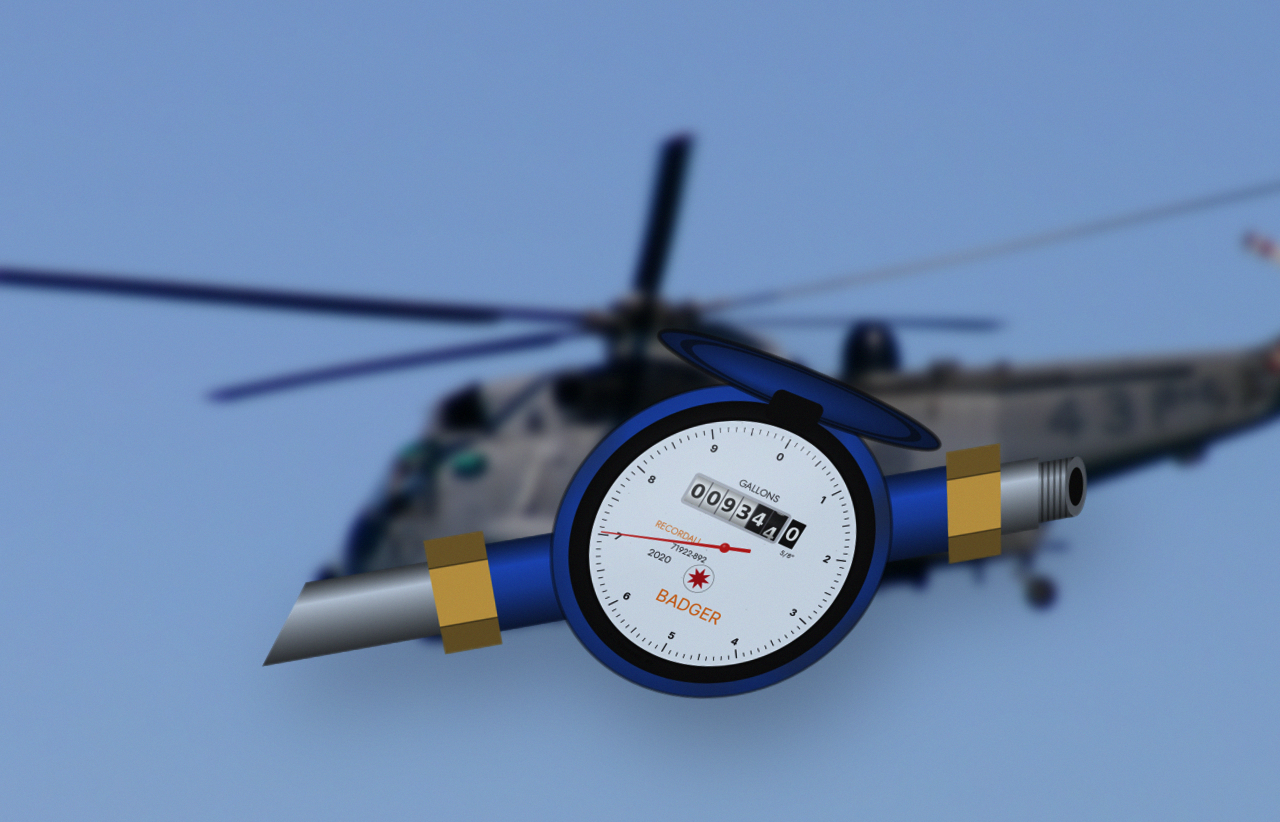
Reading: **93437.0** gal
